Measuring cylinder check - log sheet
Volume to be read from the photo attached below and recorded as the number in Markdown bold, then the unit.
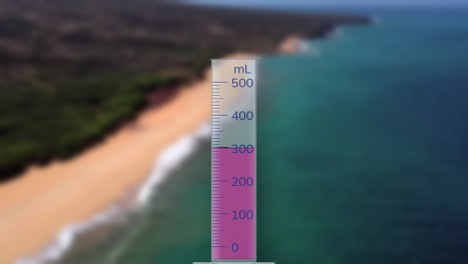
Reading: **300** mL
